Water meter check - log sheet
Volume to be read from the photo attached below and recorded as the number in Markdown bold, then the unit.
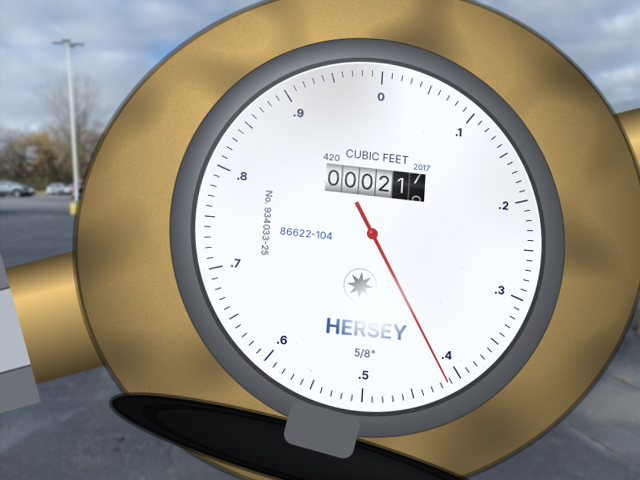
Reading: **217.41** ft³
